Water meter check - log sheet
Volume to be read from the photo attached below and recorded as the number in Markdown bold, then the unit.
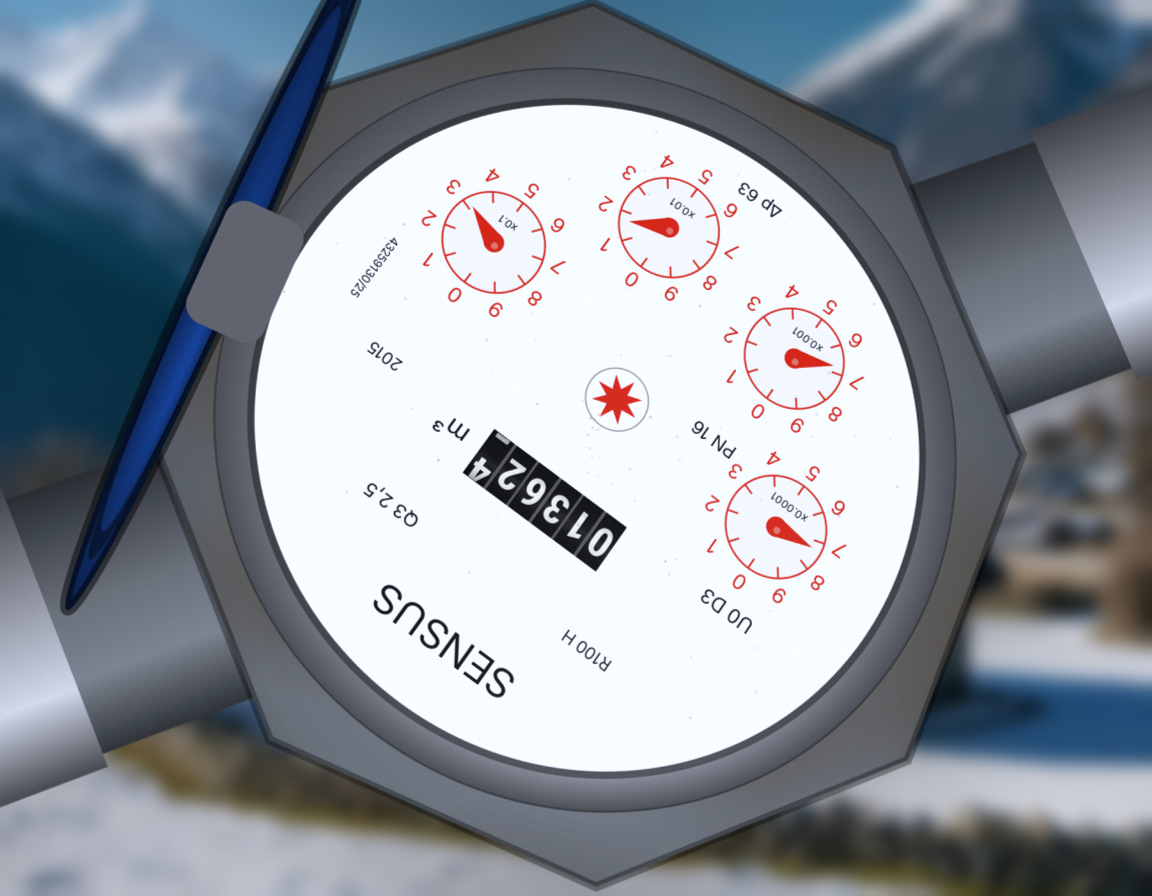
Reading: **13624.3167** m³
